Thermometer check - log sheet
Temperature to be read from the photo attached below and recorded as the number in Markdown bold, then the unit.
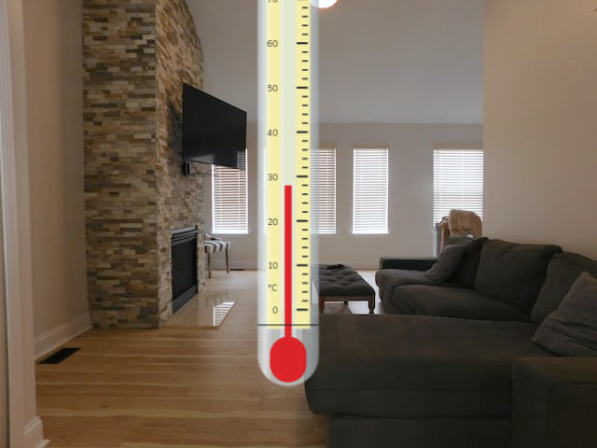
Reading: **28** °C
